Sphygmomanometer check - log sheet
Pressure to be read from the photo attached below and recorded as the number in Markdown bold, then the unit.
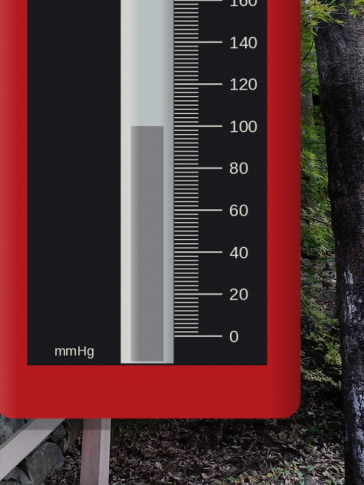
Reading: **100** mmHg
